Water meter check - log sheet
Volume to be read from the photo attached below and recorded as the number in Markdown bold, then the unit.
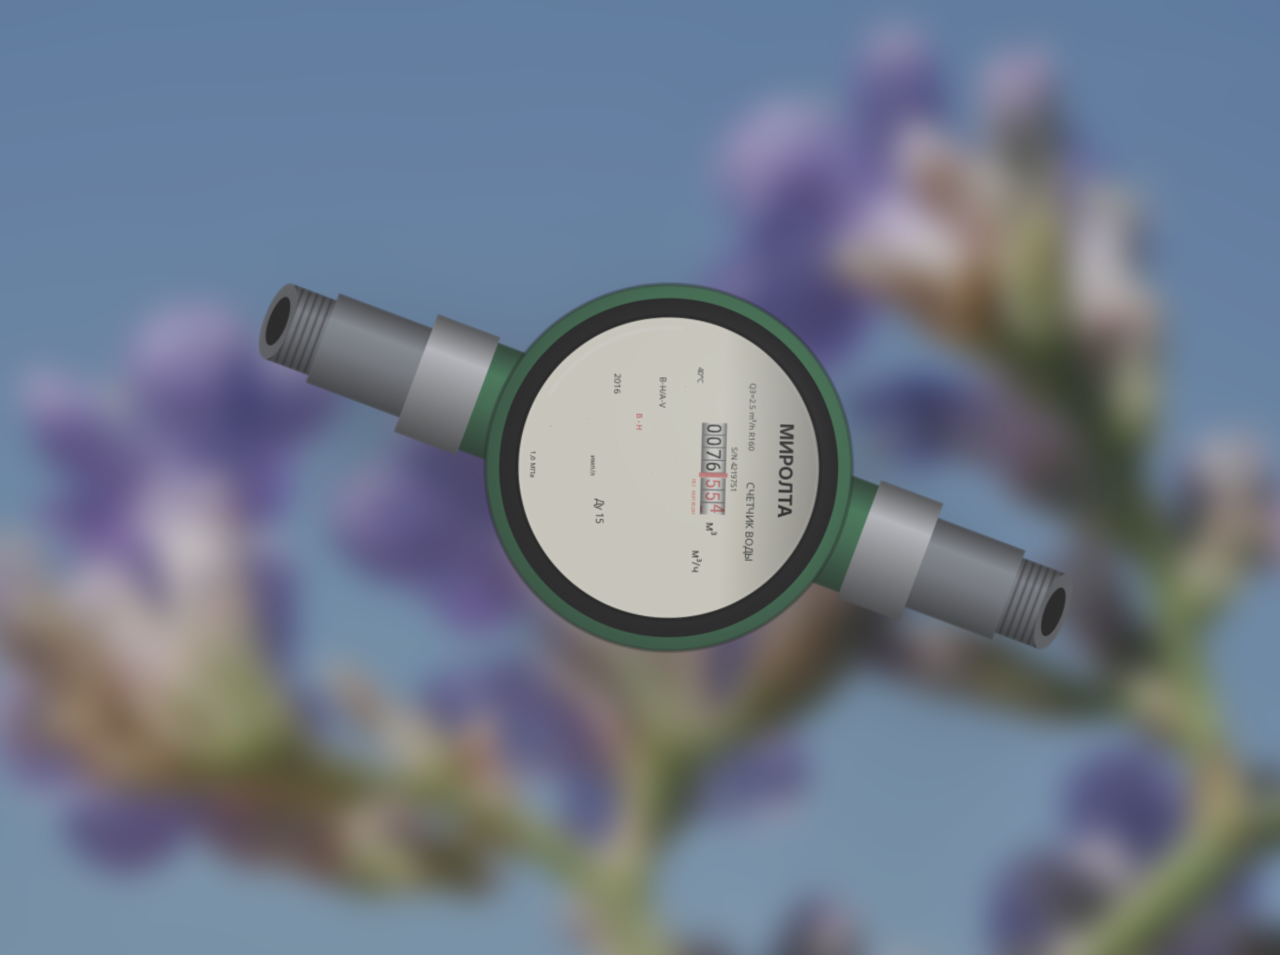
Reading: **76.554** m³
